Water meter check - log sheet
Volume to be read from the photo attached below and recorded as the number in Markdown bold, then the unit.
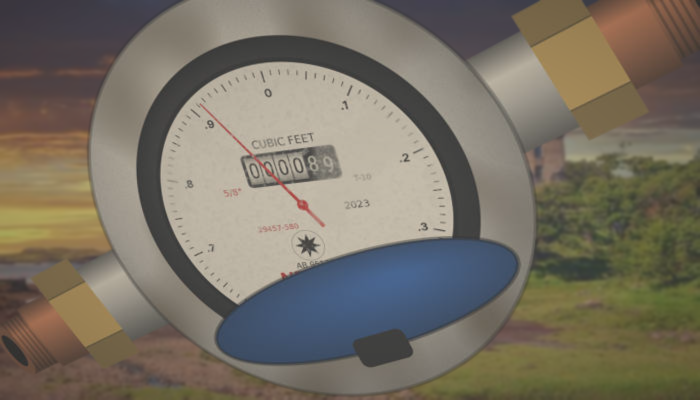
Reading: **88.91** ft³
